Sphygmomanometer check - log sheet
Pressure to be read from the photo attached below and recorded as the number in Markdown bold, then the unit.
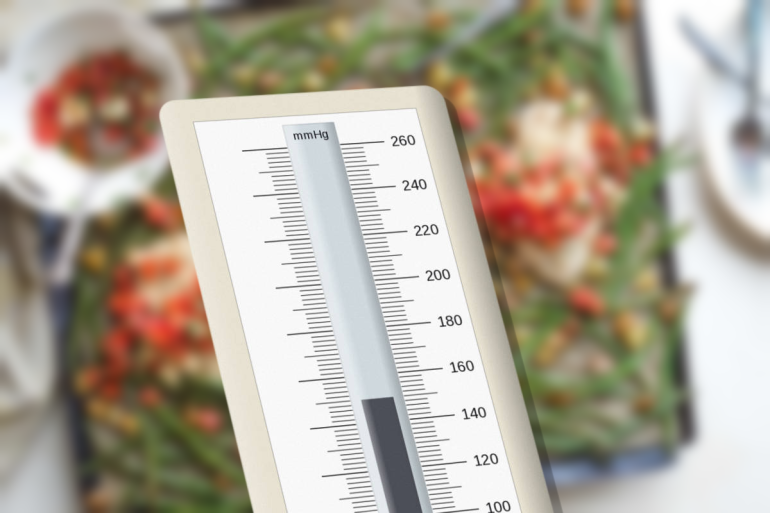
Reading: **150** mmHg
